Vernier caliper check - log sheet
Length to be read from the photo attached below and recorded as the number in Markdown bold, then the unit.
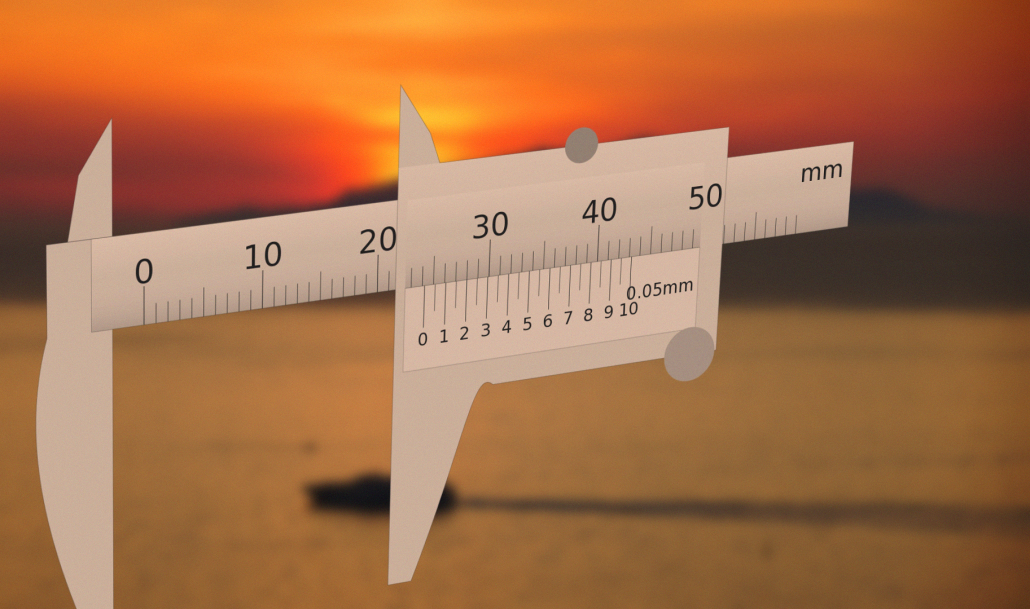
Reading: **24.2** mm
